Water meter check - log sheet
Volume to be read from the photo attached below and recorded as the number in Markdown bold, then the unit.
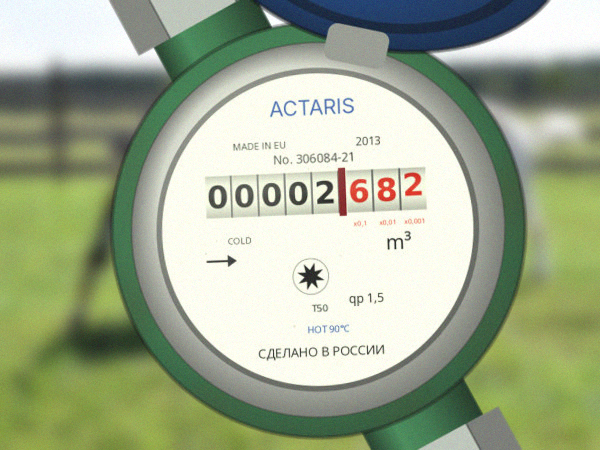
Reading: **2.682** m³
